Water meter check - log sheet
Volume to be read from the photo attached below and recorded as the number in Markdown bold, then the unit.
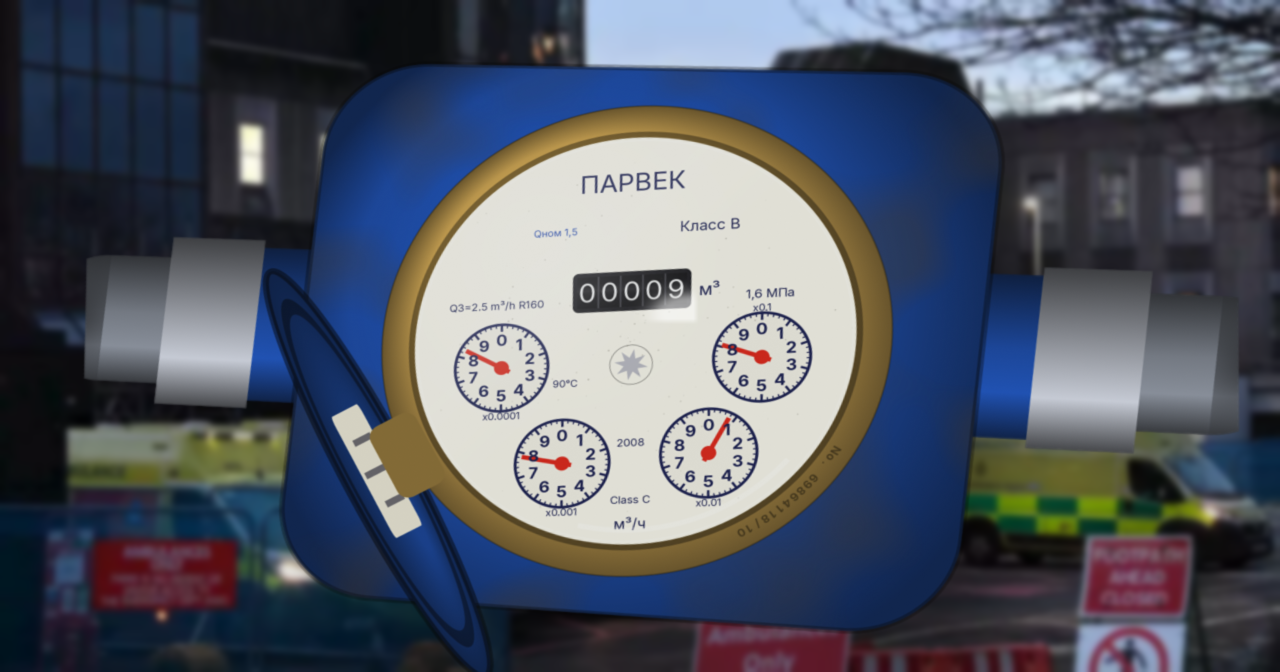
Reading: **9.8078** m³
